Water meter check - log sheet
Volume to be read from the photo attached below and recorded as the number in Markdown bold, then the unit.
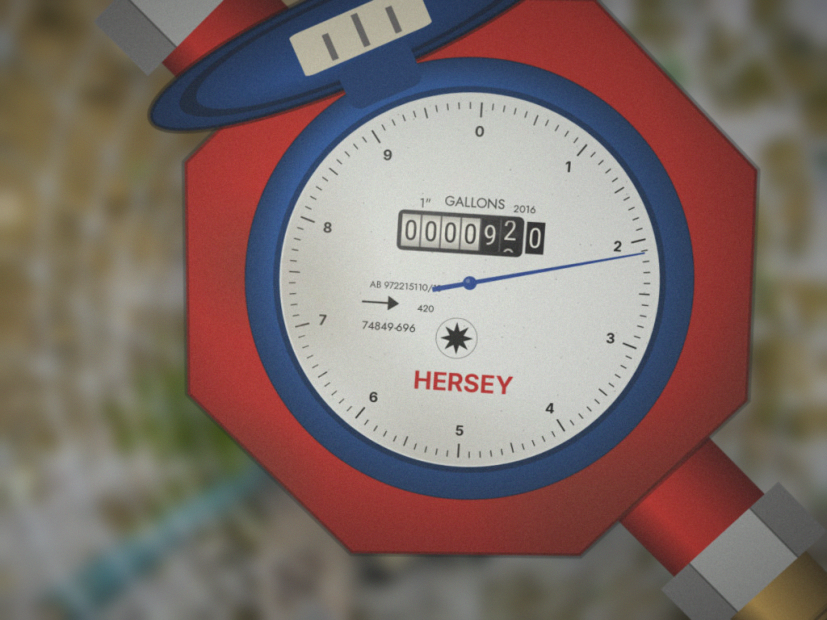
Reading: **922.1** gal
